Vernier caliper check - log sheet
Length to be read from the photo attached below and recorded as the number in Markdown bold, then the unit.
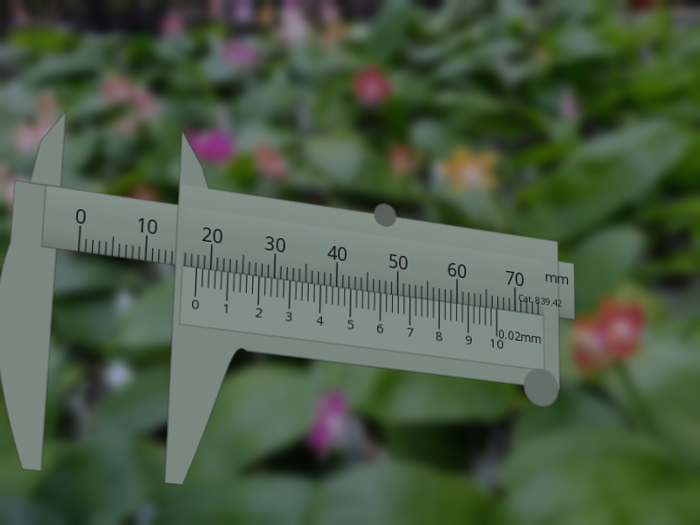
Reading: **17.8** mm
